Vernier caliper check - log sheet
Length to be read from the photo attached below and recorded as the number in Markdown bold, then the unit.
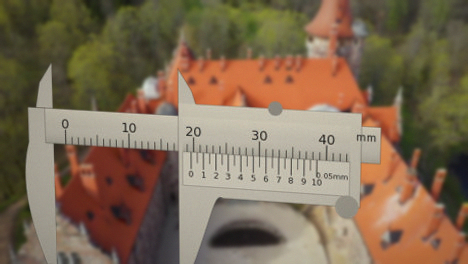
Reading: **19.6** mm
